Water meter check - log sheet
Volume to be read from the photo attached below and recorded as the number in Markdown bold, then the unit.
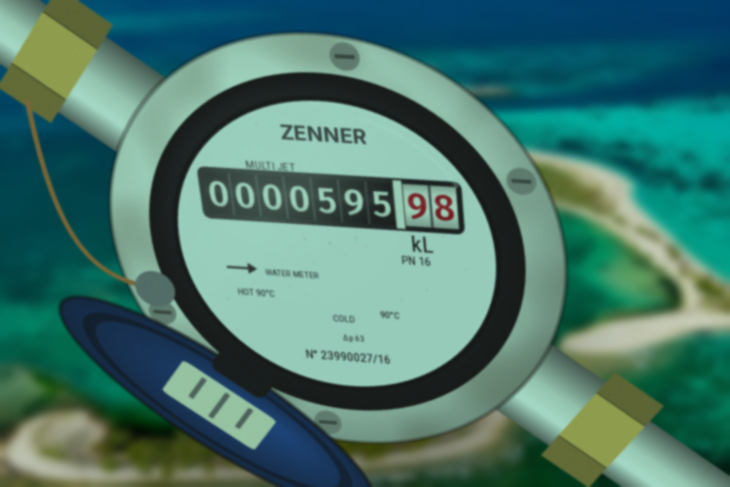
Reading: **595.98** kL
